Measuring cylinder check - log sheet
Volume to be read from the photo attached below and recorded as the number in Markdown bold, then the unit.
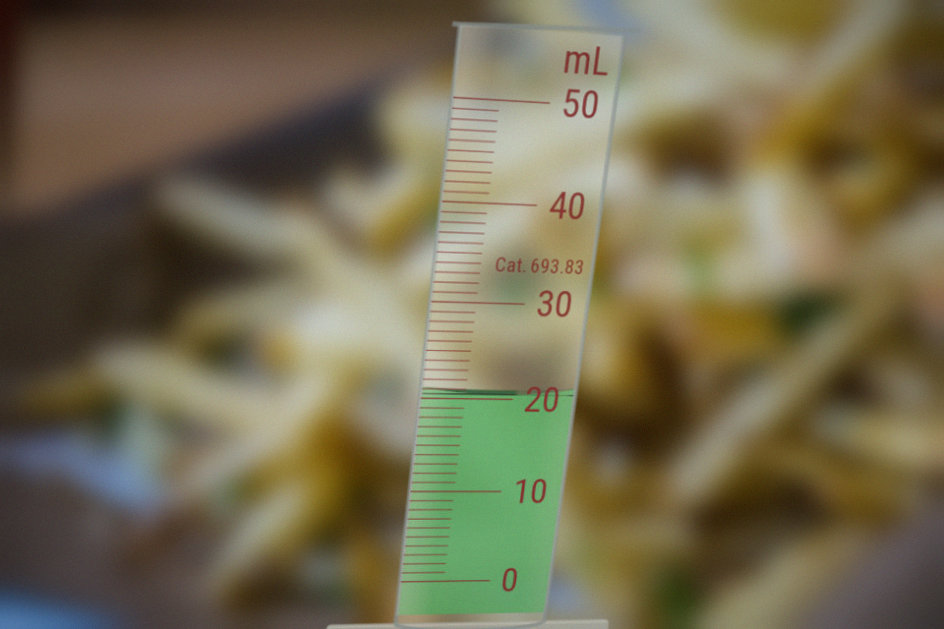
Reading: **20.5** mL
